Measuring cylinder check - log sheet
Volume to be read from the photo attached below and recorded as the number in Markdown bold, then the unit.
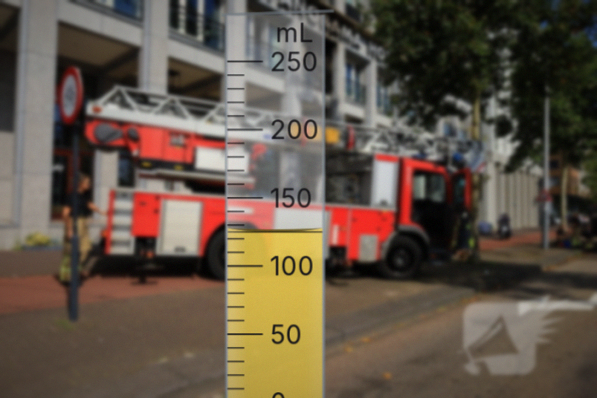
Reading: **125** mL
